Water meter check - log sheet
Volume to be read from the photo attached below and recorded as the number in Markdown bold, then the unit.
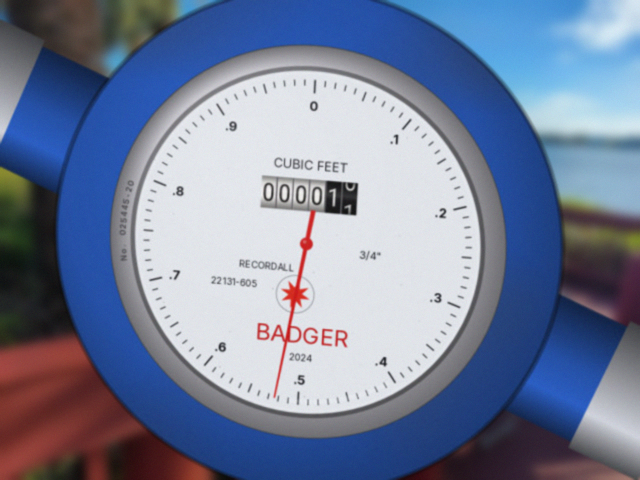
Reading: **10.52** ft³
